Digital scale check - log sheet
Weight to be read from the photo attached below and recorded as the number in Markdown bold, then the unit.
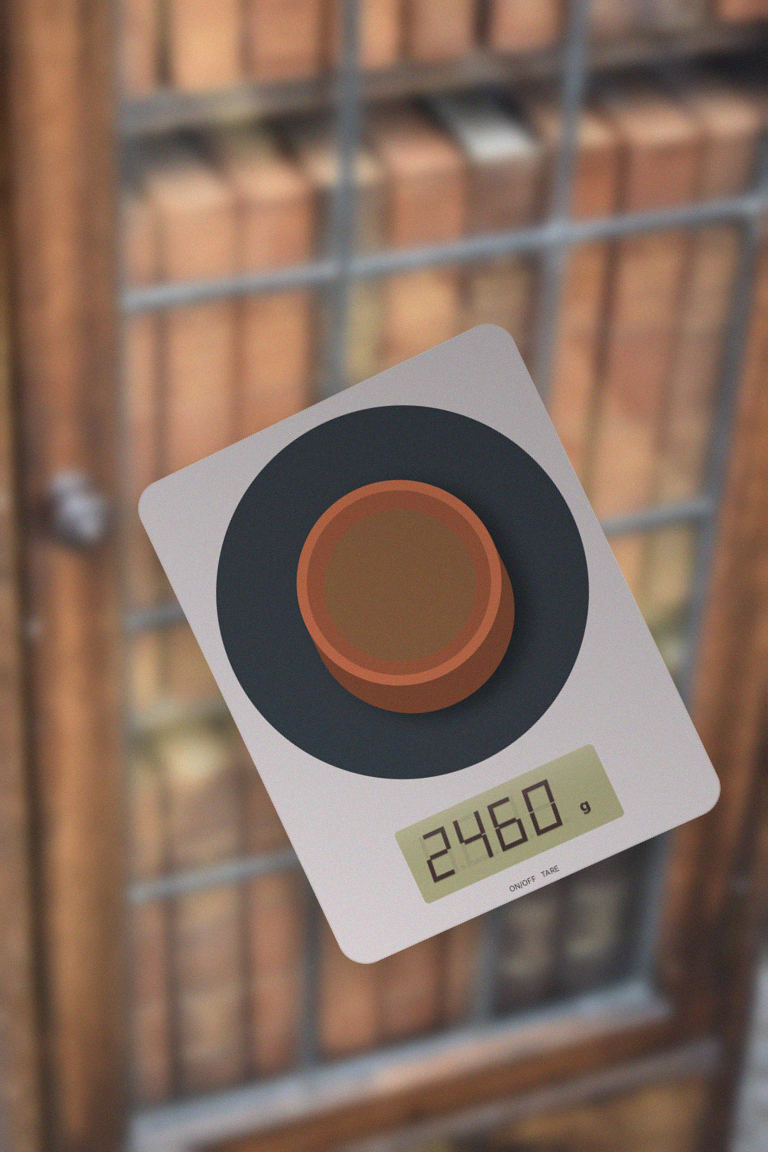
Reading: **2460** g
